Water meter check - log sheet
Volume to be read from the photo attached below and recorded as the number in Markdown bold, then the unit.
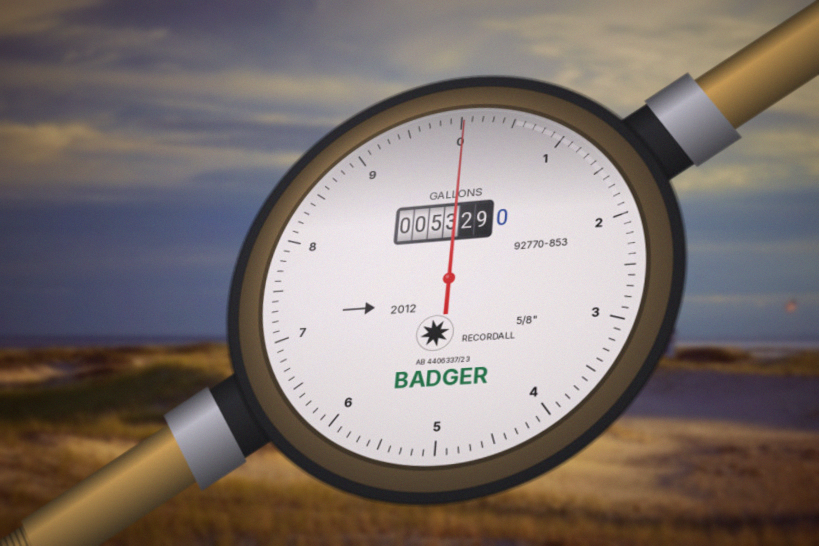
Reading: **53290.0** gal
